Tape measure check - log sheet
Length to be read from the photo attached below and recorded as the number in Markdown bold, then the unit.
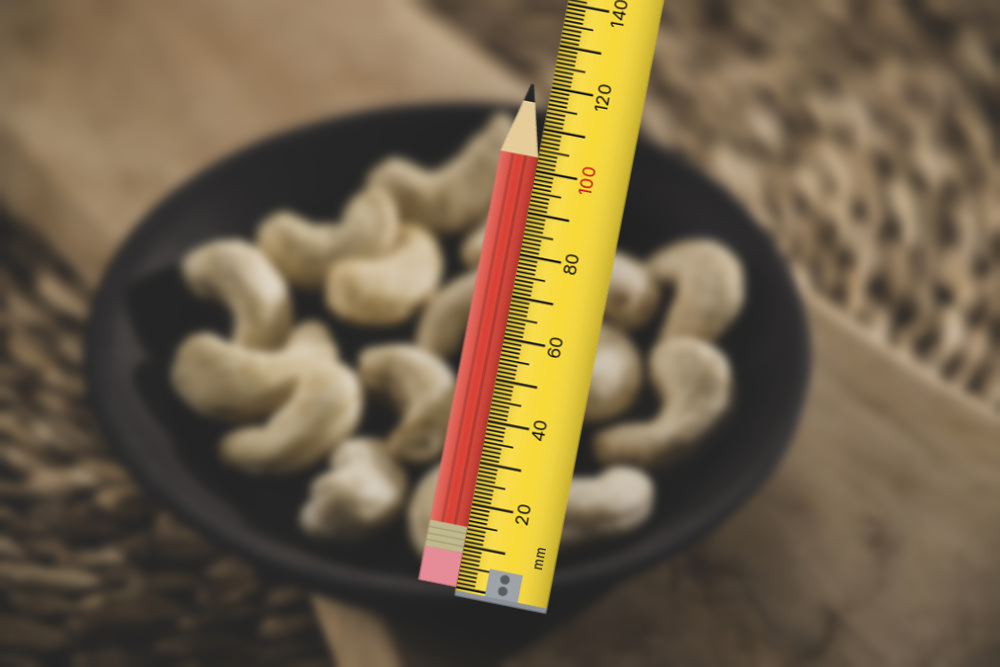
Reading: **120** mm
